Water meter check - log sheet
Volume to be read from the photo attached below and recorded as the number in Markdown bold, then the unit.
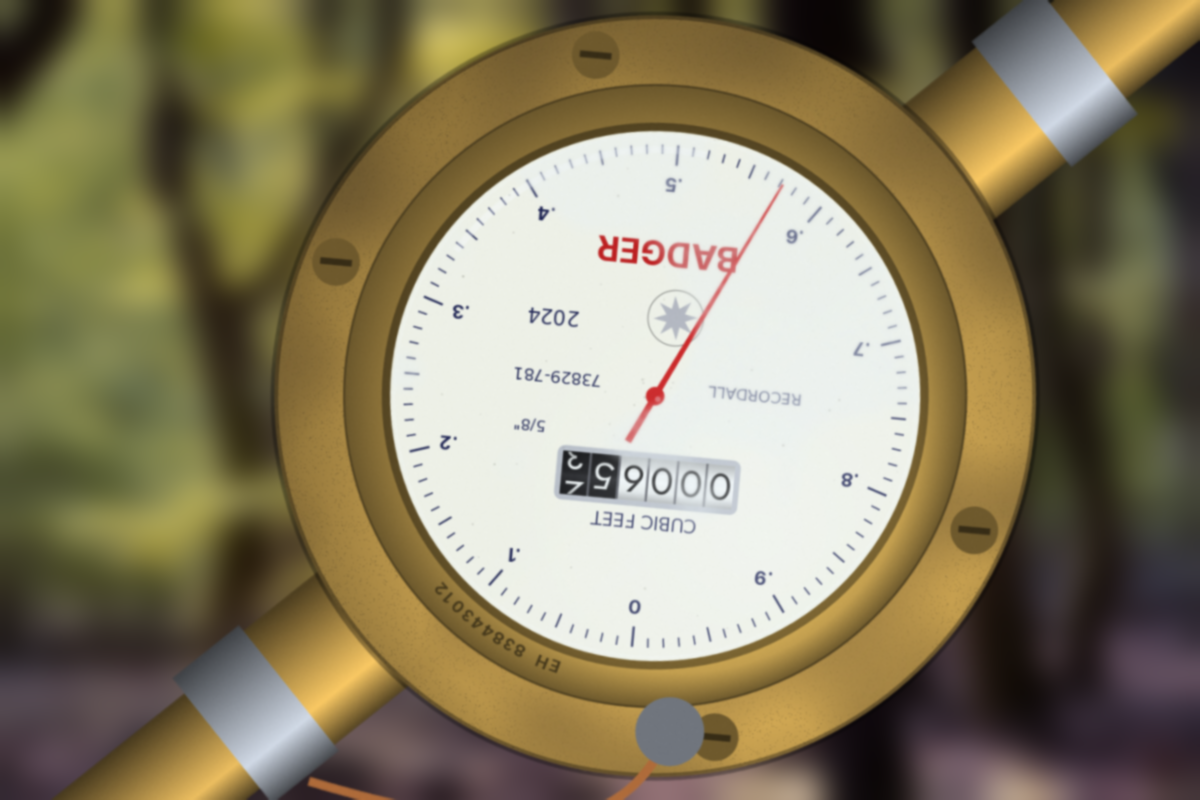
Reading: **652.57** ft³
